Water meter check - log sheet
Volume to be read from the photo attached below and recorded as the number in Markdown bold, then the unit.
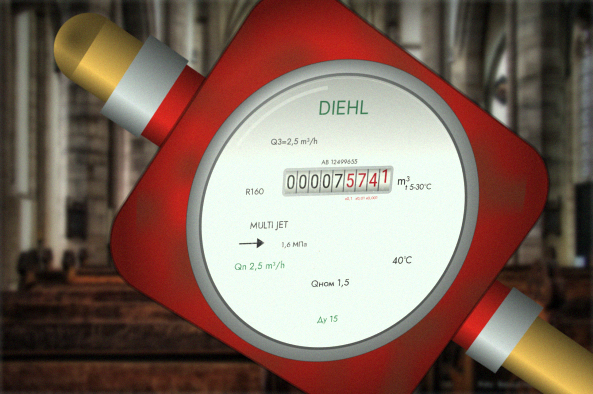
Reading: **7.5741** m³
